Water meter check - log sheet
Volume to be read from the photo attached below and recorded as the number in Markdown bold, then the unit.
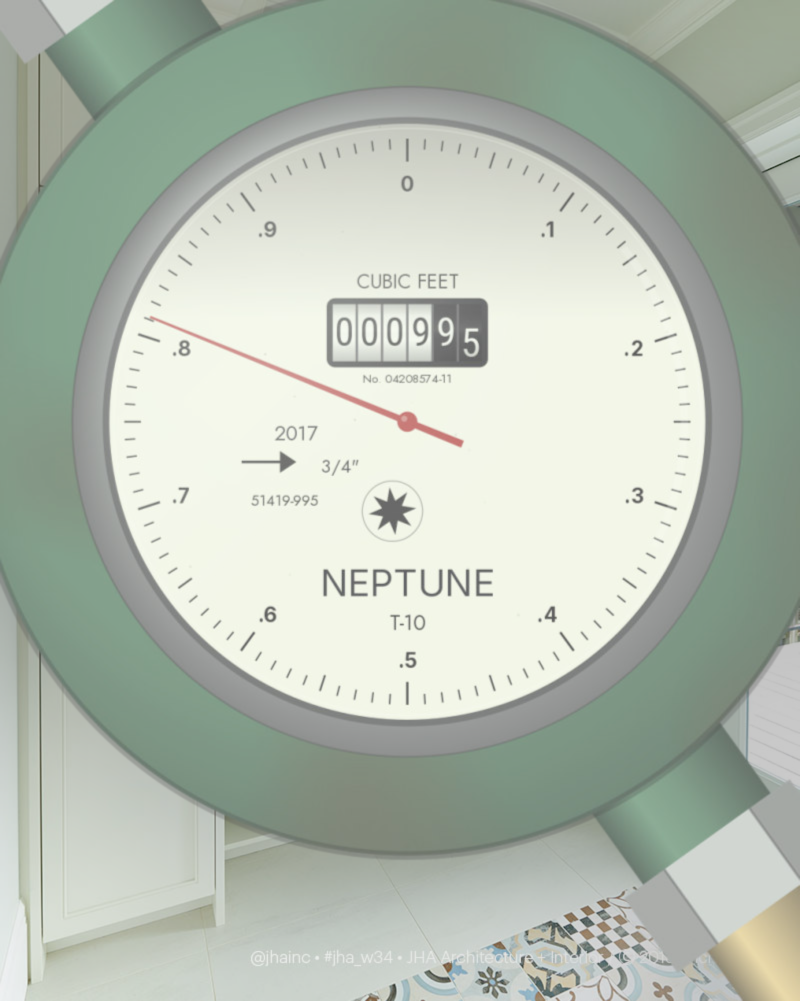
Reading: **994.81** ft³
